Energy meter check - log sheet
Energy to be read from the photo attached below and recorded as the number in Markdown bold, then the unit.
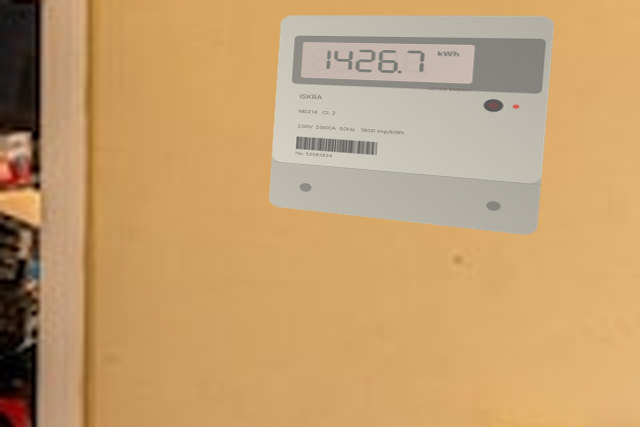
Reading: **1426.7** kWh
